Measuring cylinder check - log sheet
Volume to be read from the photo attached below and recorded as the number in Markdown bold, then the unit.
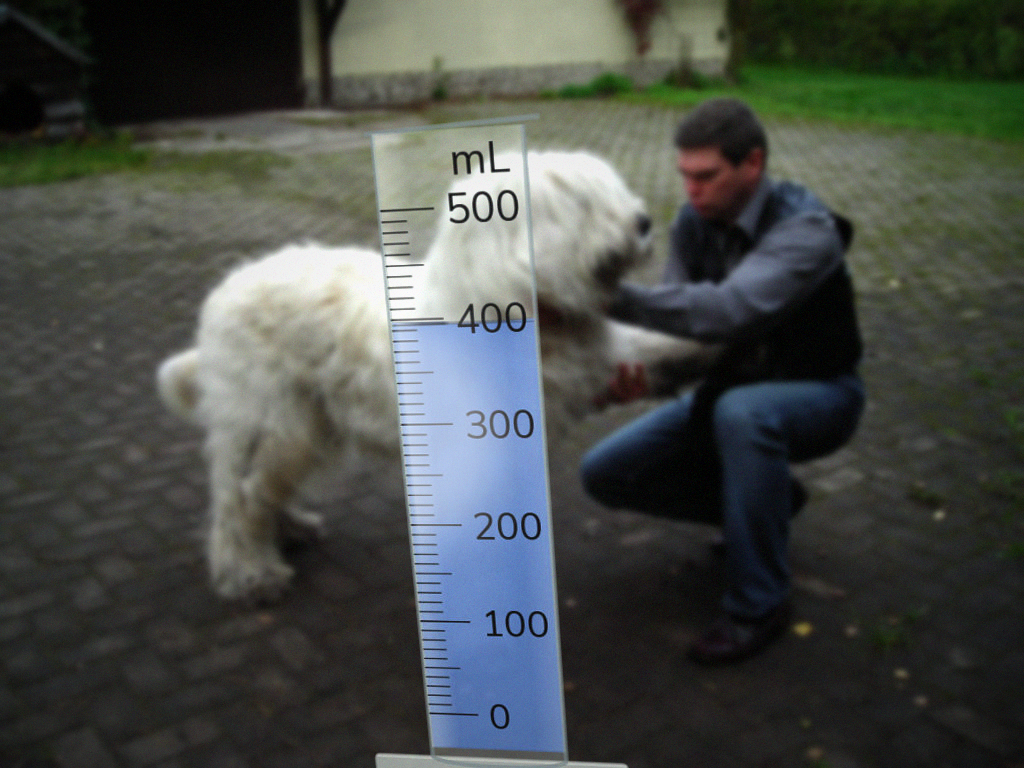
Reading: **395** mL
